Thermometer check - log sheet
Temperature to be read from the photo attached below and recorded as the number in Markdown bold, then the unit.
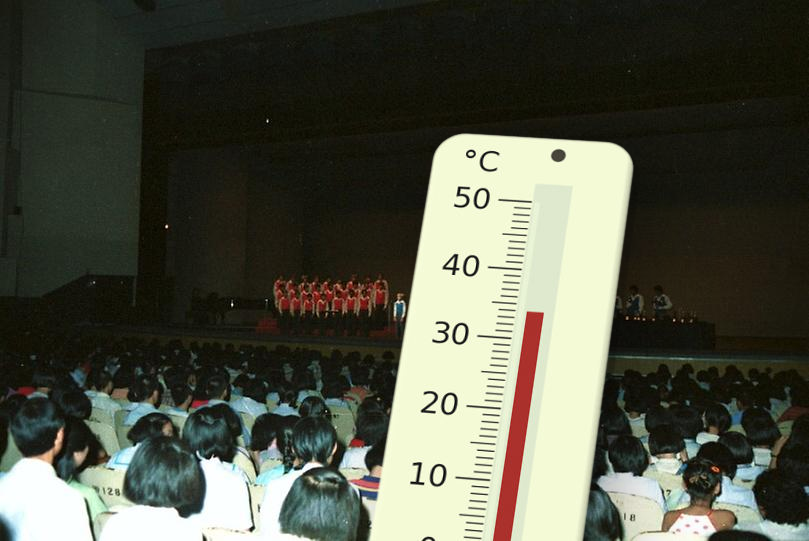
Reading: **34** °C
